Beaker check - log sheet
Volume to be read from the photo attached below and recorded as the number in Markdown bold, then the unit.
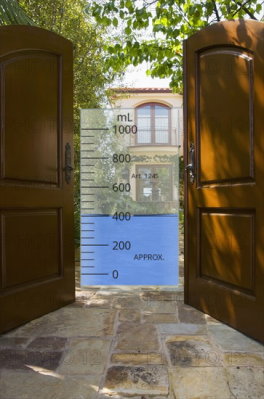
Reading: **400** mL
